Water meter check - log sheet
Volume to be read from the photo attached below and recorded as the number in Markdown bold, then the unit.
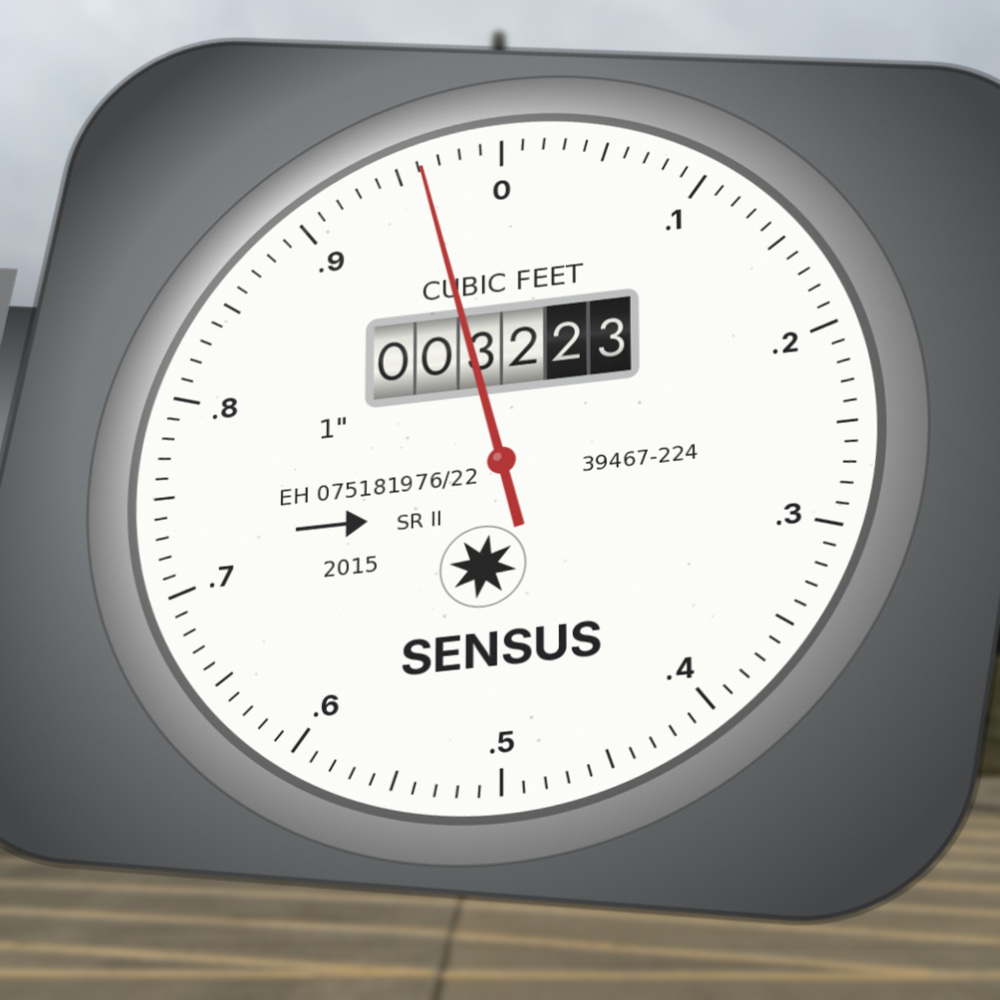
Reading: **3222.96** ft³
